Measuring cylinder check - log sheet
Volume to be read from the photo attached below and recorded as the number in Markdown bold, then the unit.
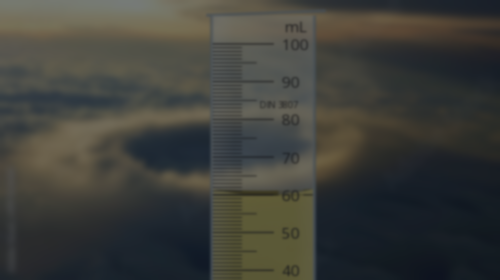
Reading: **60** mL
